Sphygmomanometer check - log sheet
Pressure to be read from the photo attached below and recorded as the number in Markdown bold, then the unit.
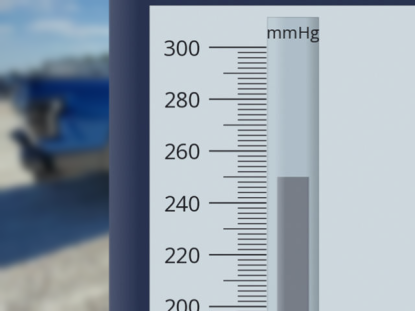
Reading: **250** mmHg
